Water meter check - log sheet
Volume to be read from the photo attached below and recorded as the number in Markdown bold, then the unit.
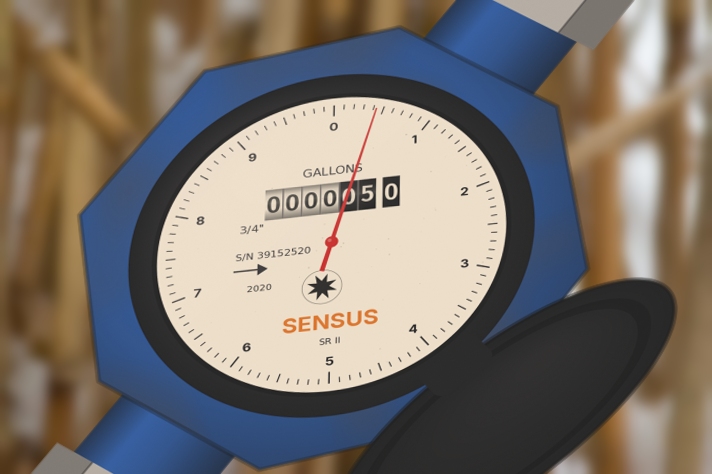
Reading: **50.4** gal
